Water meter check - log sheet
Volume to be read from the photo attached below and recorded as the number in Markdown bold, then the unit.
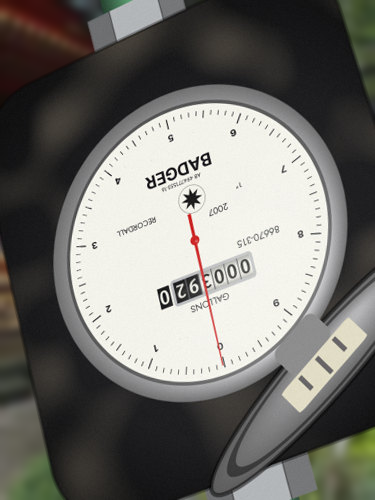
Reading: **3920.0** gal
